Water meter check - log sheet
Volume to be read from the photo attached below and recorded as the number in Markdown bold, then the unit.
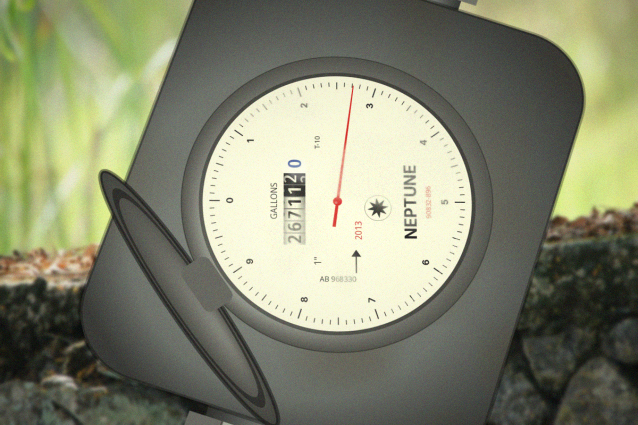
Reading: **2671122.7** gal
